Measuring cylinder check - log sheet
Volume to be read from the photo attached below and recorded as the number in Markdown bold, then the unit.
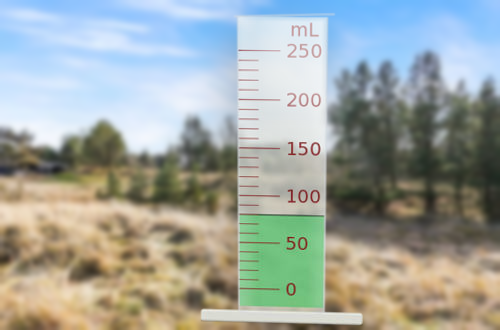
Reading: **80** mL
